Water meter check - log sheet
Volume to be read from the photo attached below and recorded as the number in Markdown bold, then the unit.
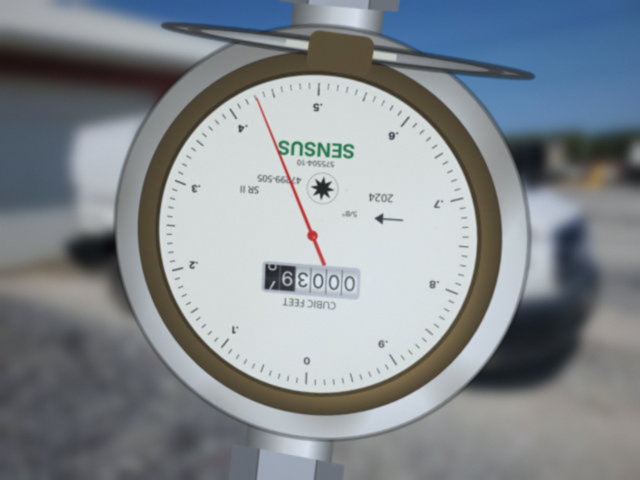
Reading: **397.43** ft³
